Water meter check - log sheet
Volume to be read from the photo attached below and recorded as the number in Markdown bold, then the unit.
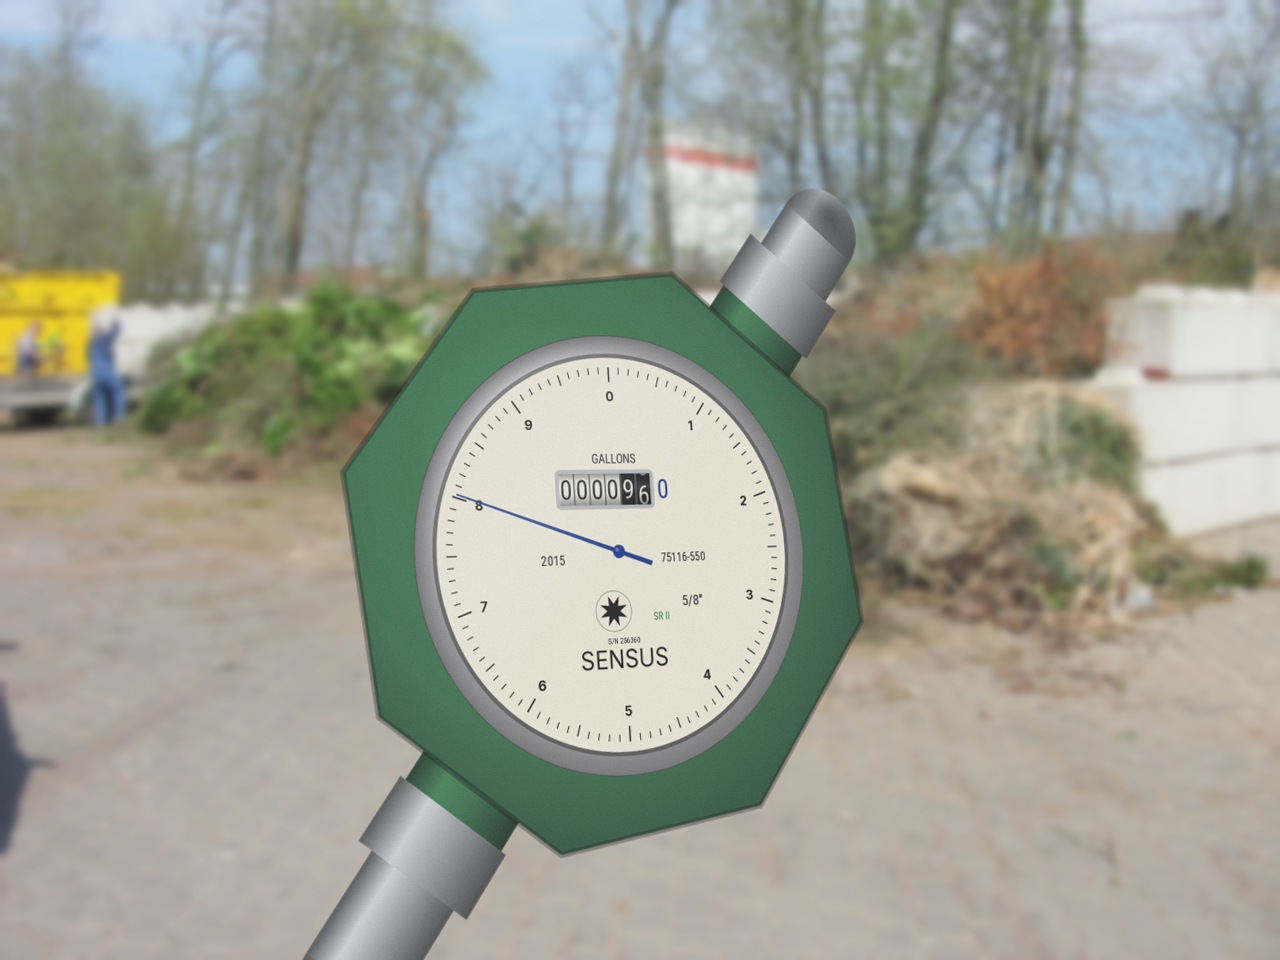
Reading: **958.0** gal
